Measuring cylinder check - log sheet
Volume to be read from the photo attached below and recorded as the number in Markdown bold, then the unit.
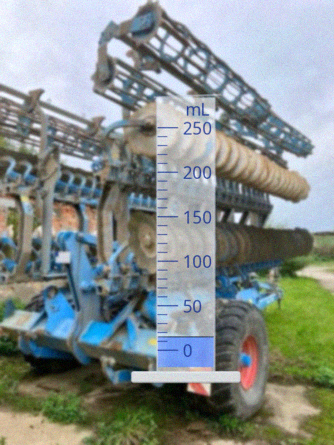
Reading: **15** mL
